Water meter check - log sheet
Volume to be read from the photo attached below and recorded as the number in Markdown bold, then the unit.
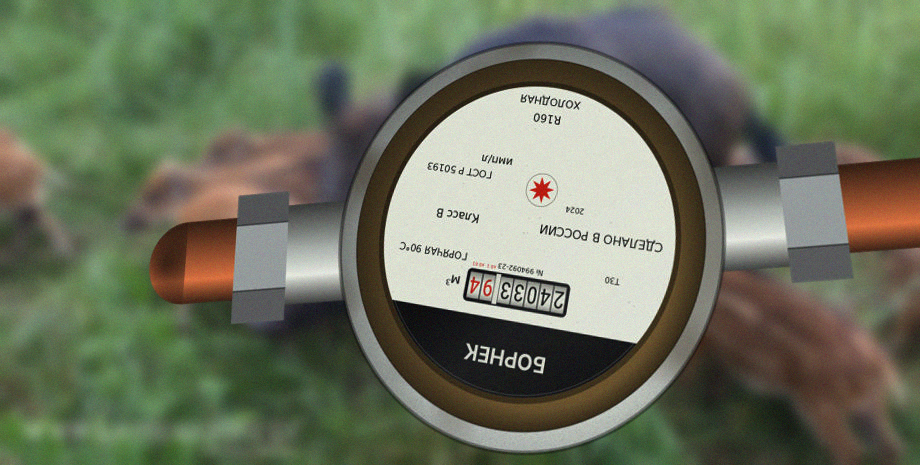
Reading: **24033.94** m³
